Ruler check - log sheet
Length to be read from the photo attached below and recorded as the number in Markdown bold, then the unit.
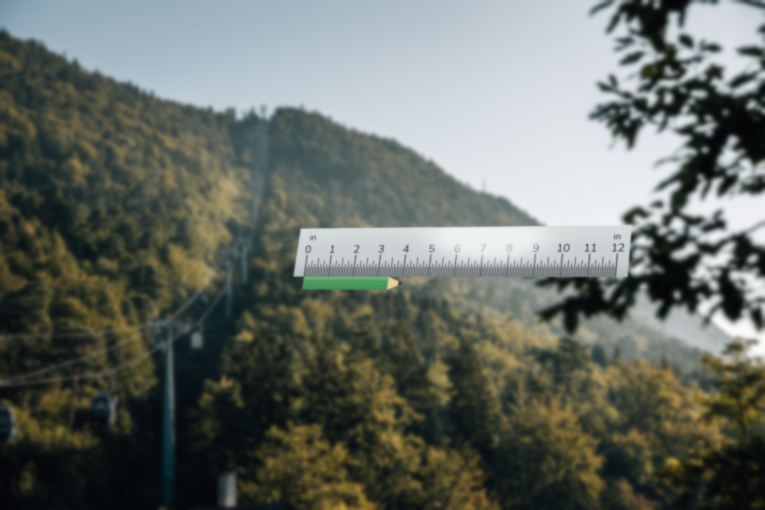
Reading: **4** in
